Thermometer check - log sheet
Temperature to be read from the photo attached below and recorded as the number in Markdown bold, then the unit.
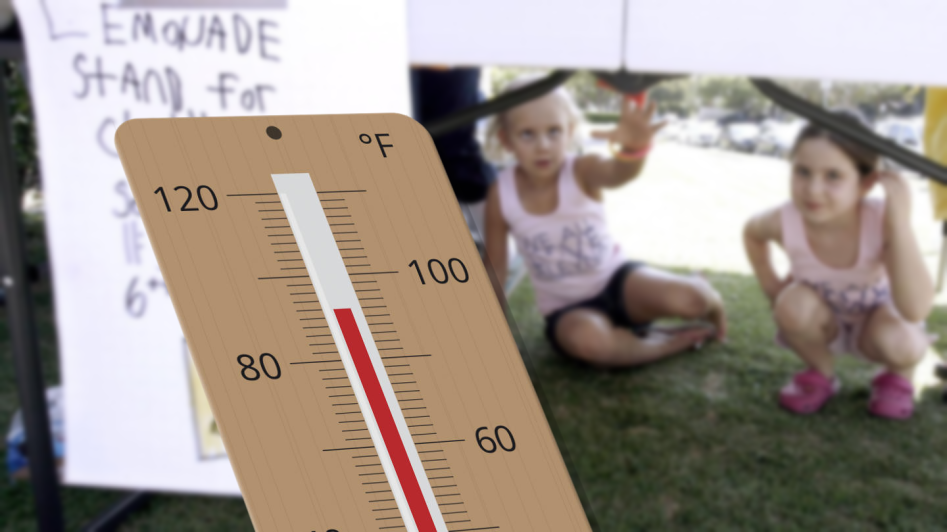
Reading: **92** °F
